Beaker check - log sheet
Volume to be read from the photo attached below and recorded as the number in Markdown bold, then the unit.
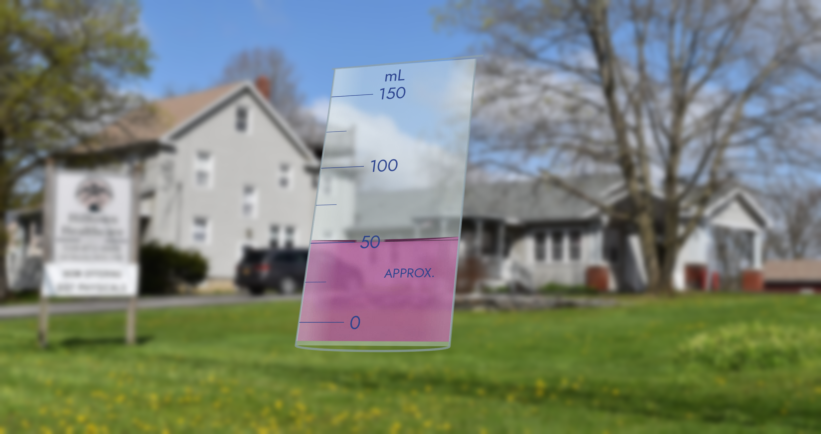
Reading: **50** mL
